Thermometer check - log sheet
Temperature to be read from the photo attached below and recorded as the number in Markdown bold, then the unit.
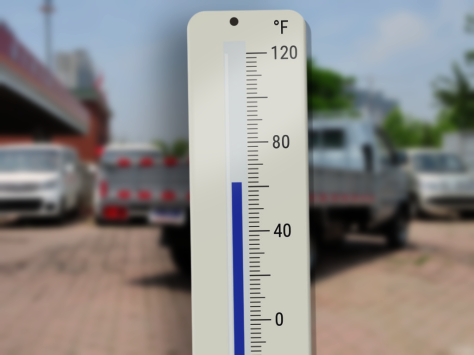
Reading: **62** °F
